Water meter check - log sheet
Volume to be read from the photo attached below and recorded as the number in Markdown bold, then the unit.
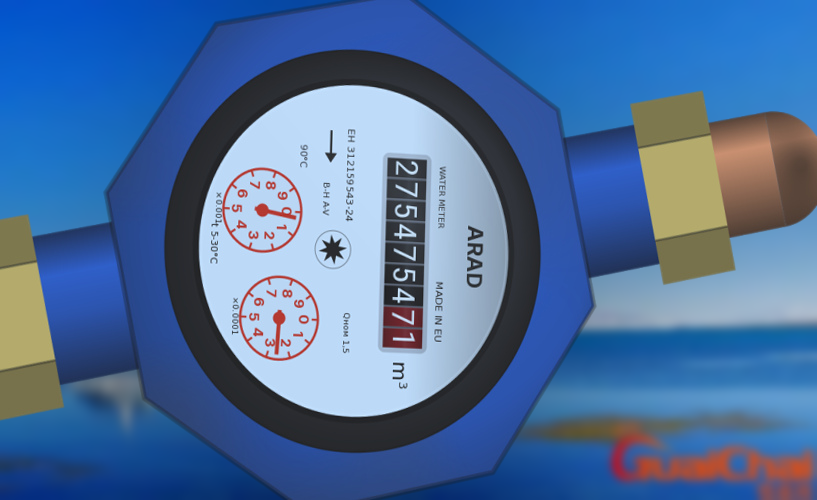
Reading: **2754754.7102** m³
